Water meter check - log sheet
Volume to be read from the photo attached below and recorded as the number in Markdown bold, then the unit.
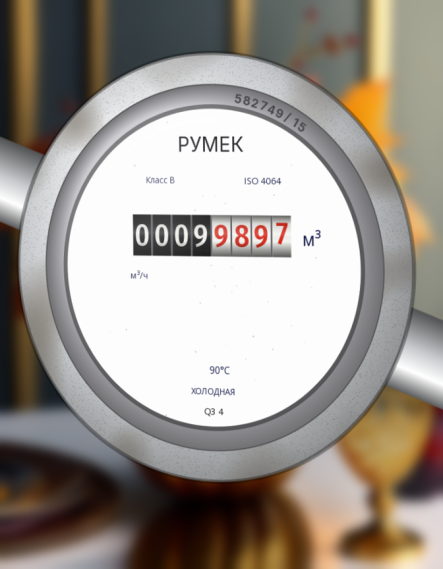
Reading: **9.9897** m³
